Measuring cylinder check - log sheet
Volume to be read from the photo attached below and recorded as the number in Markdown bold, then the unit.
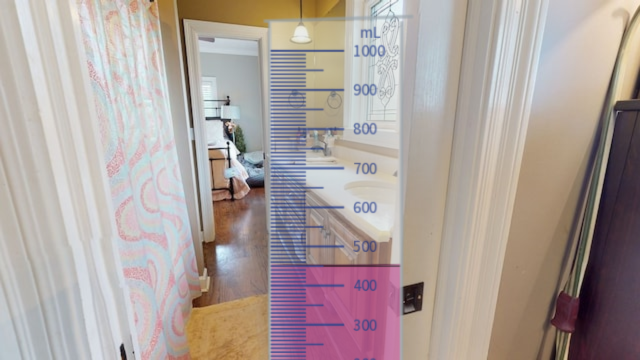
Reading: **450** mL
